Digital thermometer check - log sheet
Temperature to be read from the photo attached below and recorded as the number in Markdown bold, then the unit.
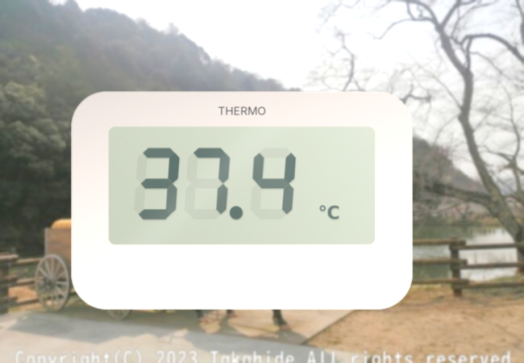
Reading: **37.4** °C
